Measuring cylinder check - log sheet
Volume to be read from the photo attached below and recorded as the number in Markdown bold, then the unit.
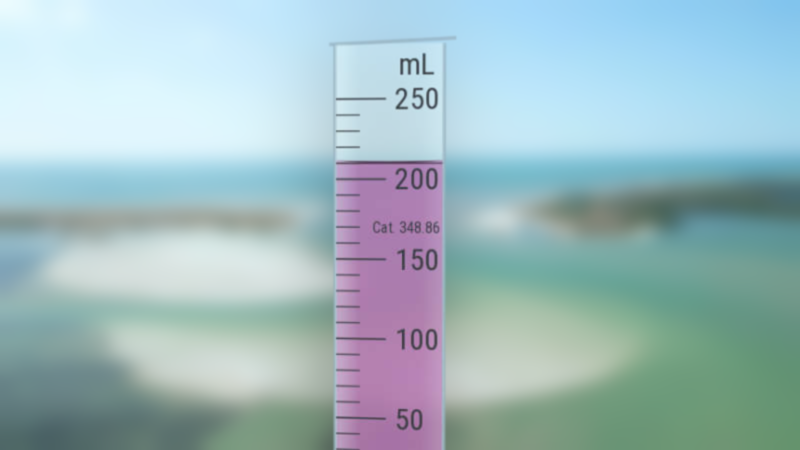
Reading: **210** mL
